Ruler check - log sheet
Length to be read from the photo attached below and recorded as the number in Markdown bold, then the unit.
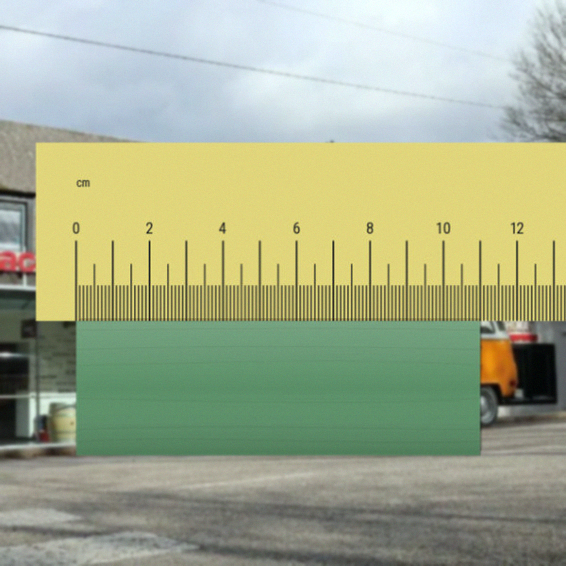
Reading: **11** cm
